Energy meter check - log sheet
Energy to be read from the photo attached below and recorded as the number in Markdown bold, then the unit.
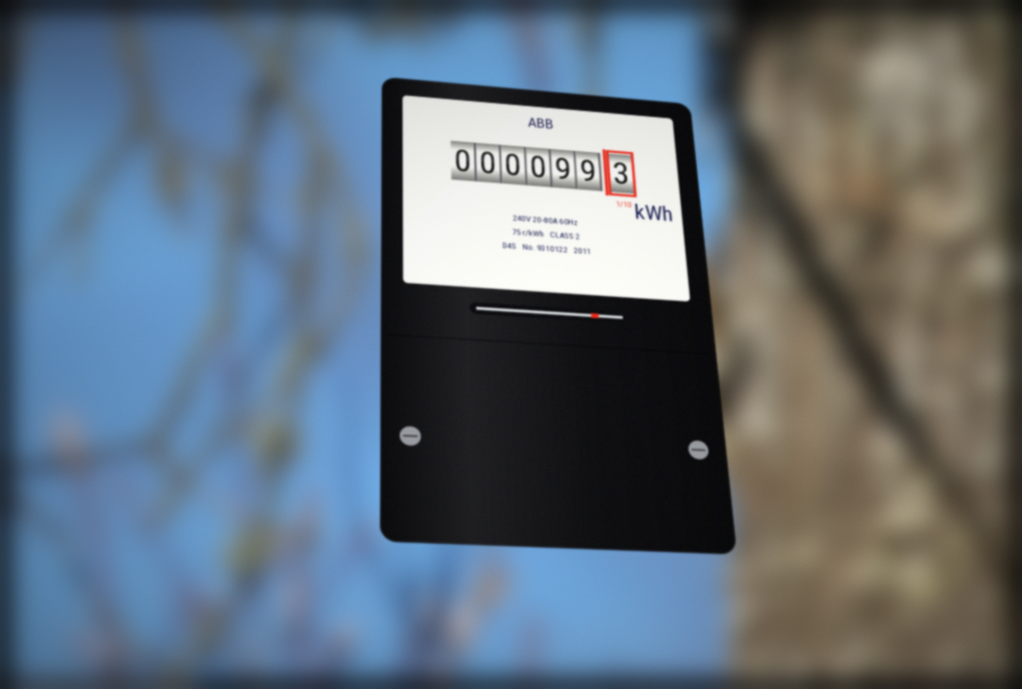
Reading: **99.3** kWh
